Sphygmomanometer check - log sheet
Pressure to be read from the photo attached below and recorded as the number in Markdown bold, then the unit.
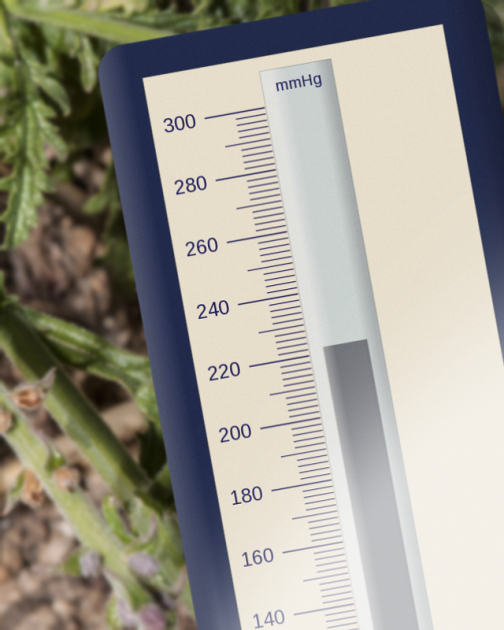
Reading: **222** mmHg
